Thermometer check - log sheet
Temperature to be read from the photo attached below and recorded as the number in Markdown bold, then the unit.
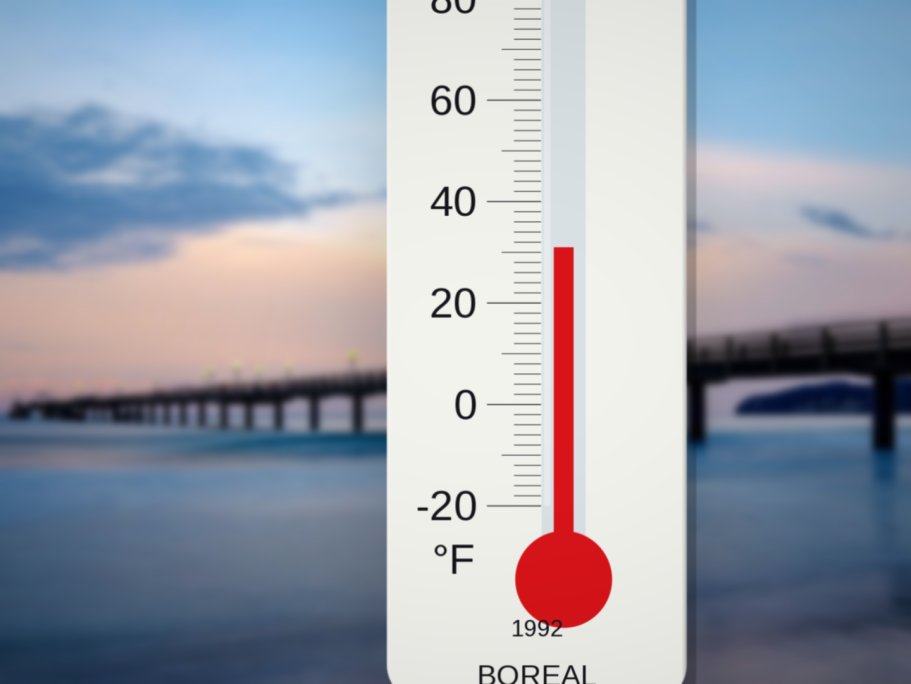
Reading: **31** °F
